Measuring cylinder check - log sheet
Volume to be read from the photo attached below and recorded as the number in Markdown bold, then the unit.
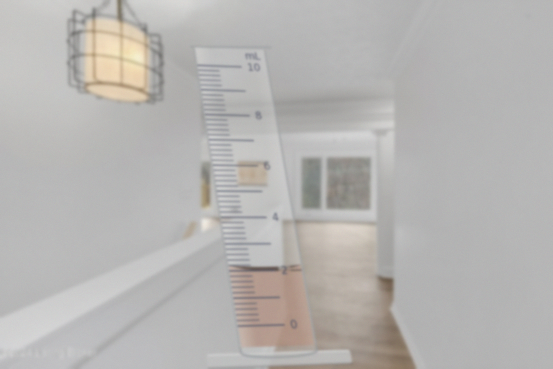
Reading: **2** mL
